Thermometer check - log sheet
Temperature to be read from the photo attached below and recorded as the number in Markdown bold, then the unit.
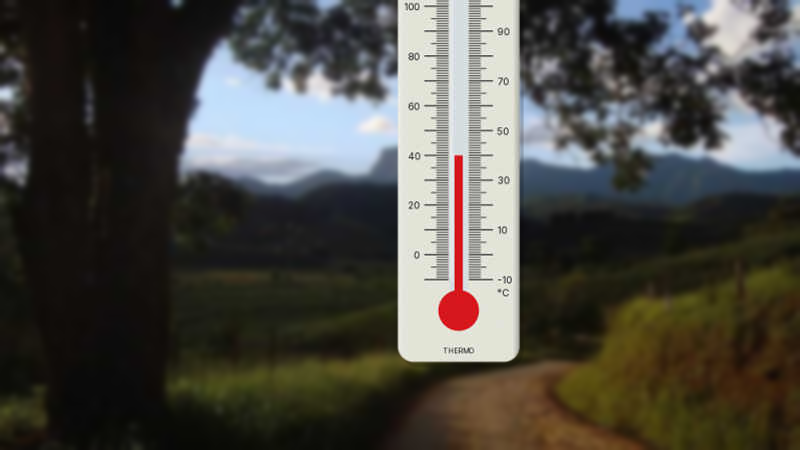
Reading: **40** °C
